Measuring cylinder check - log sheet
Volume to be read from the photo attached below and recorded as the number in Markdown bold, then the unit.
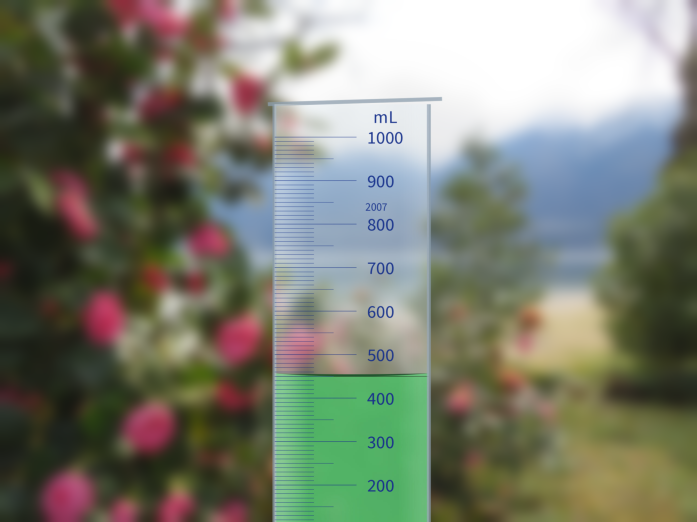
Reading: **450** mL
